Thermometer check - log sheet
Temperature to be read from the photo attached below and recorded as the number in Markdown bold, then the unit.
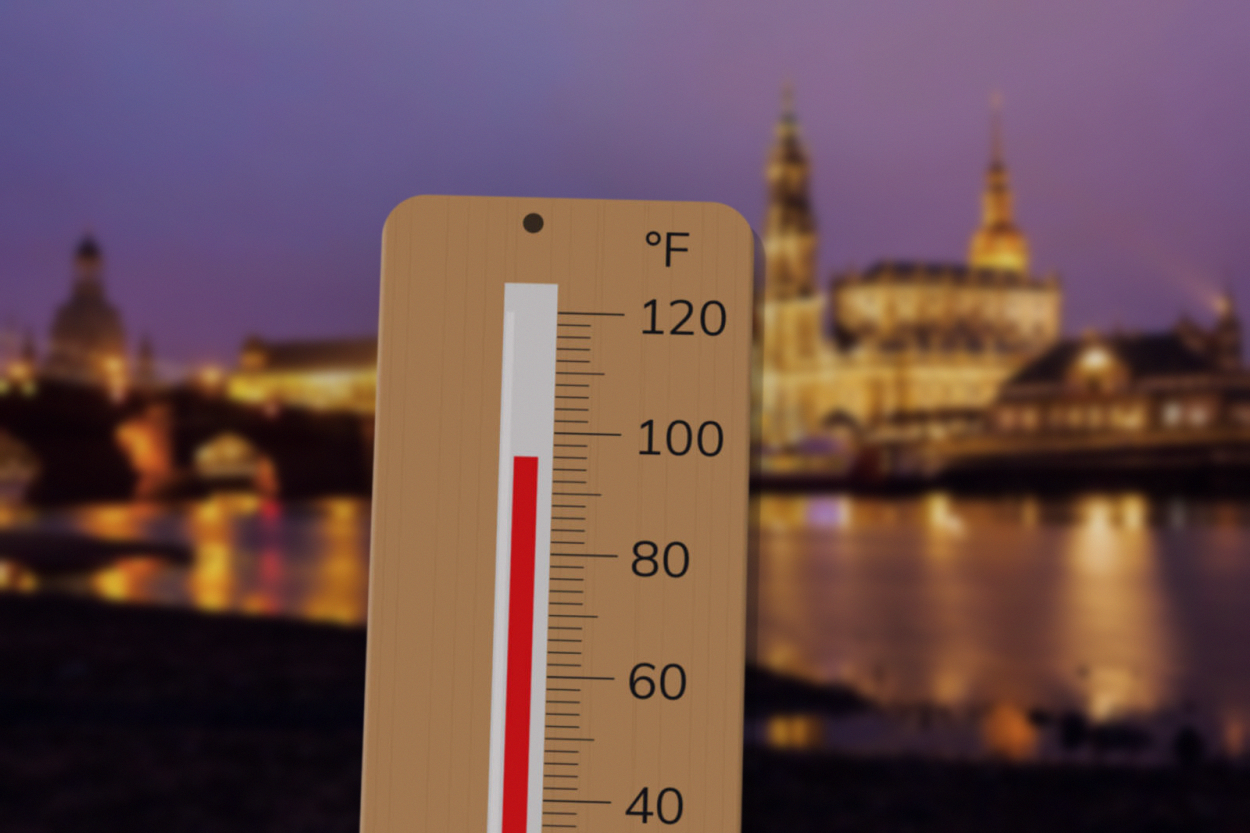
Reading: **96** °F
